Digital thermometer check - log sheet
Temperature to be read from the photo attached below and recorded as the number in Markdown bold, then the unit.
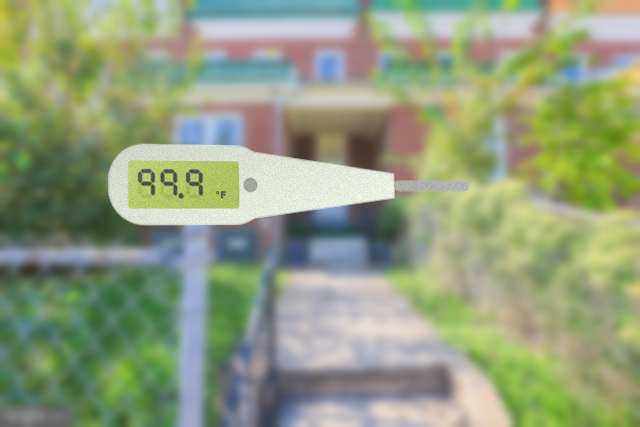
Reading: **99.9** °F
